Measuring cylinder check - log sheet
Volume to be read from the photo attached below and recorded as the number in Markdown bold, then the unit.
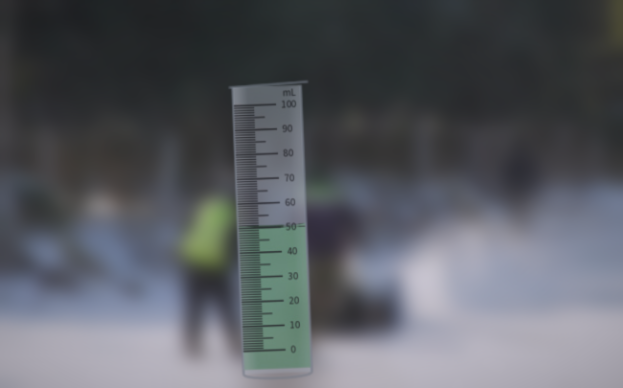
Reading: **50** mL
